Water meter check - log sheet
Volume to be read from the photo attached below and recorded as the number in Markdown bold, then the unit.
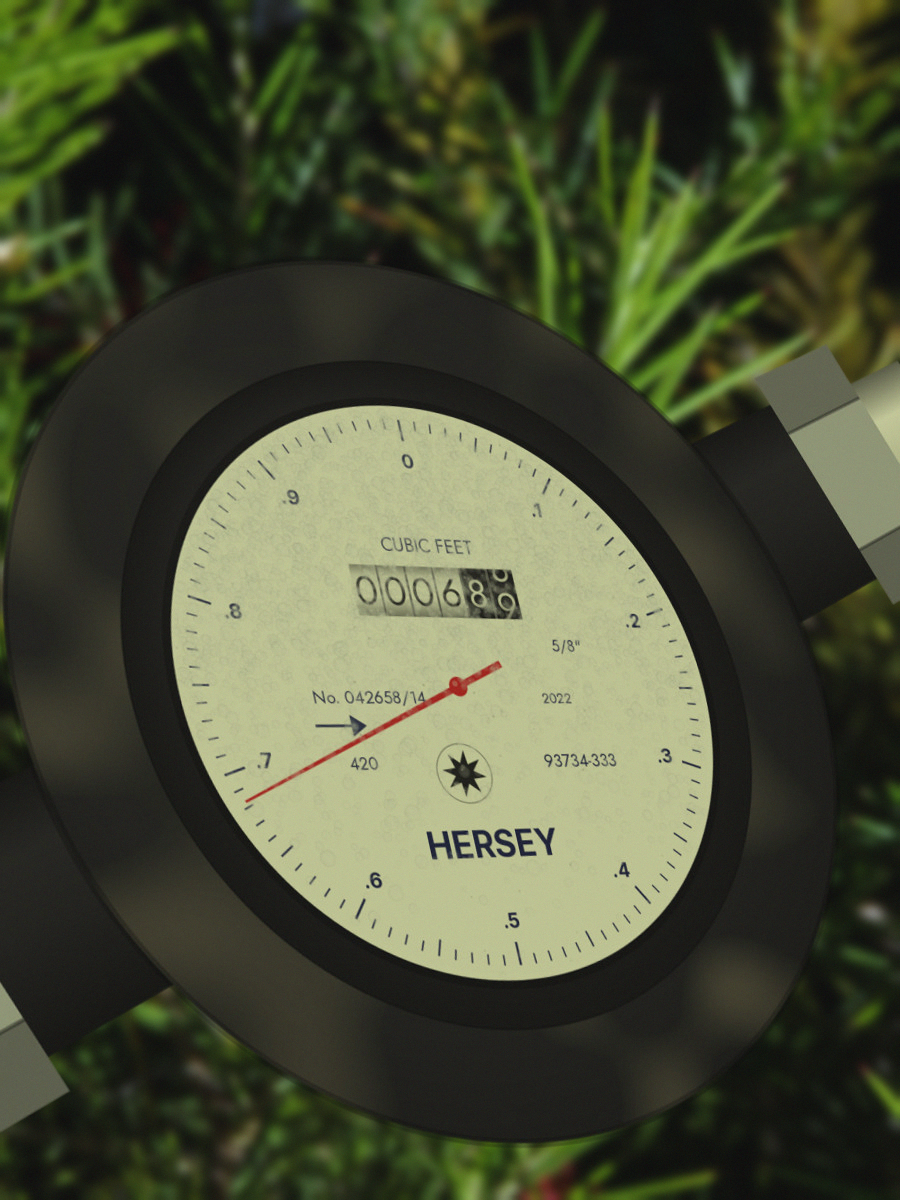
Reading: **688.68** ft³
